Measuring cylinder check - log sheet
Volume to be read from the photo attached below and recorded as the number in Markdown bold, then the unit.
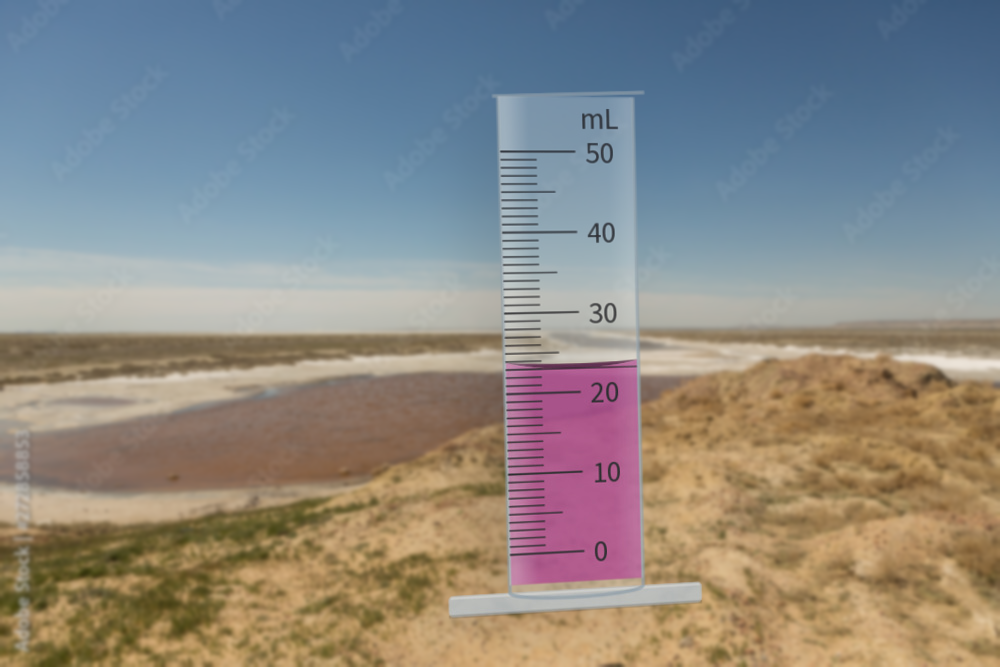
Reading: **23** mL
